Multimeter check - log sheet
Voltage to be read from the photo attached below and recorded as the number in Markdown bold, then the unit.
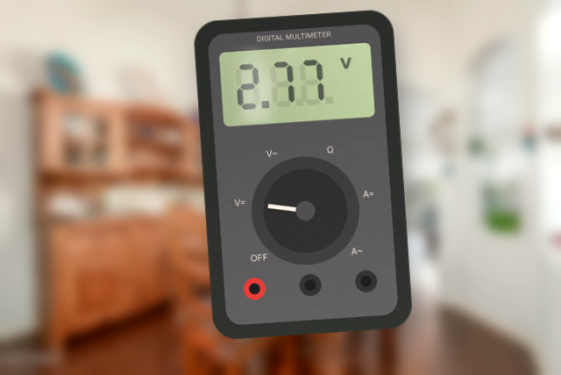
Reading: **2.77** V
